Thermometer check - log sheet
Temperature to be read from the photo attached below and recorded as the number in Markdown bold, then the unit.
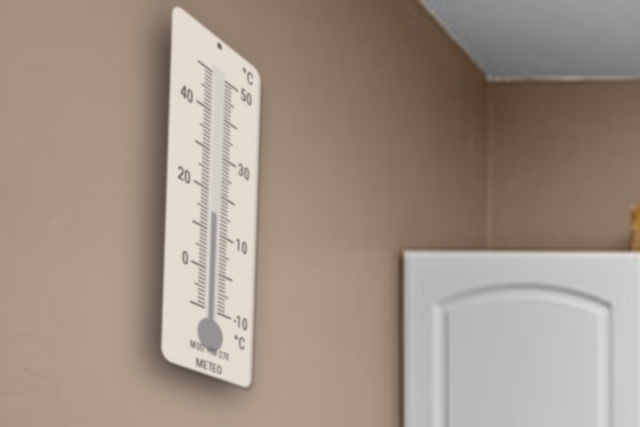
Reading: **15** °C
